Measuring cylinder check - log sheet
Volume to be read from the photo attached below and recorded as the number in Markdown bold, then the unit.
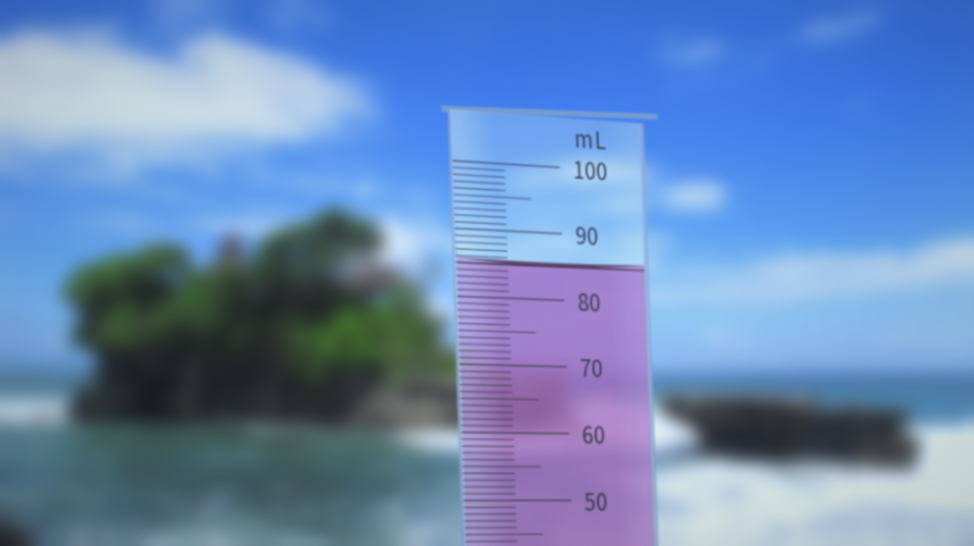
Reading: **85** mL
